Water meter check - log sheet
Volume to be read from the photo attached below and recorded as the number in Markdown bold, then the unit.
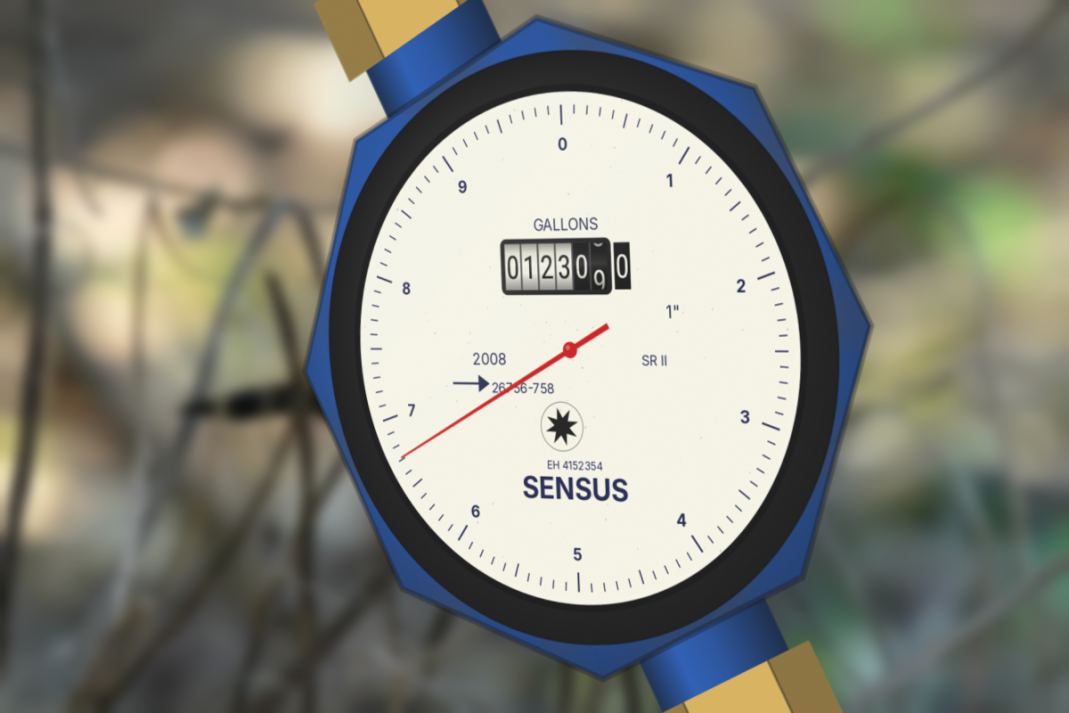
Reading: **123086.7** gal
